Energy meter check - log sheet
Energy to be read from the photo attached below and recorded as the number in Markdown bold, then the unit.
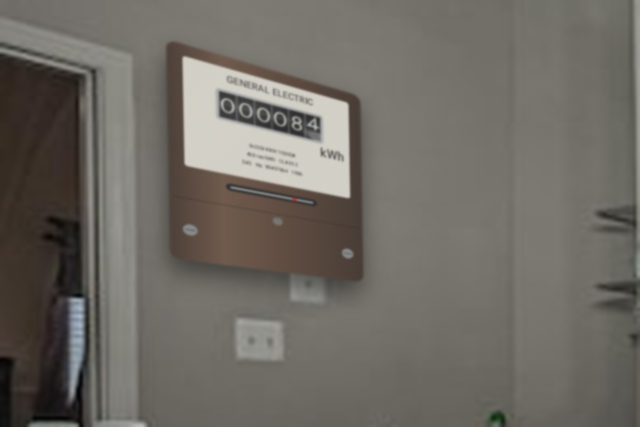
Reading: **84** kWh
